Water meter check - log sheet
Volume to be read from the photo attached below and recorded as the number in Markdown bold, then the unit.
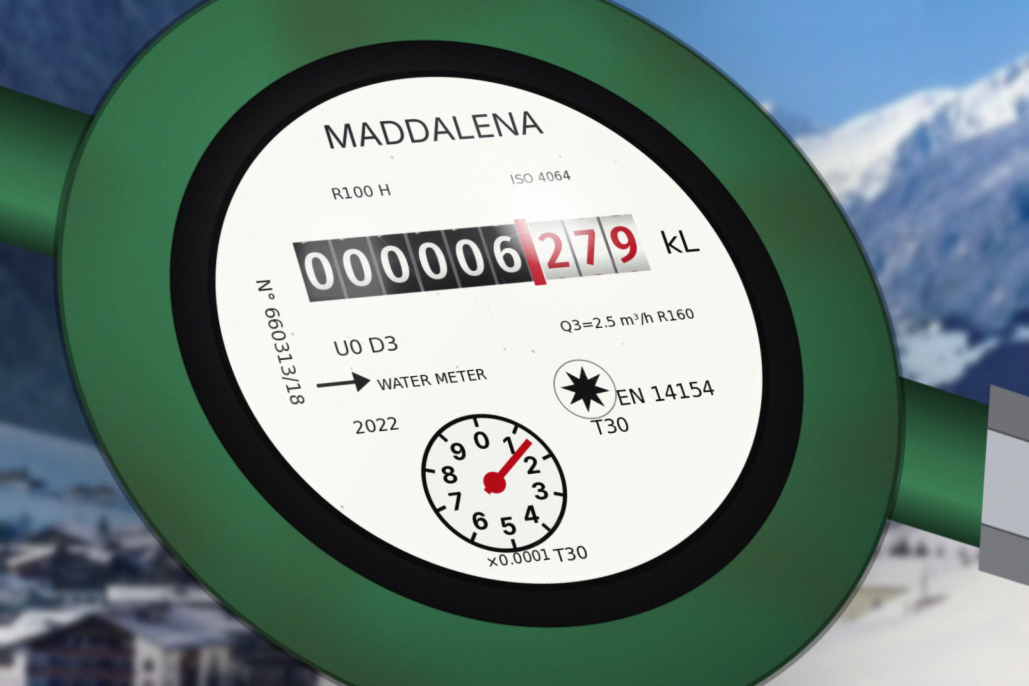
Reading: **6.2791** kL
